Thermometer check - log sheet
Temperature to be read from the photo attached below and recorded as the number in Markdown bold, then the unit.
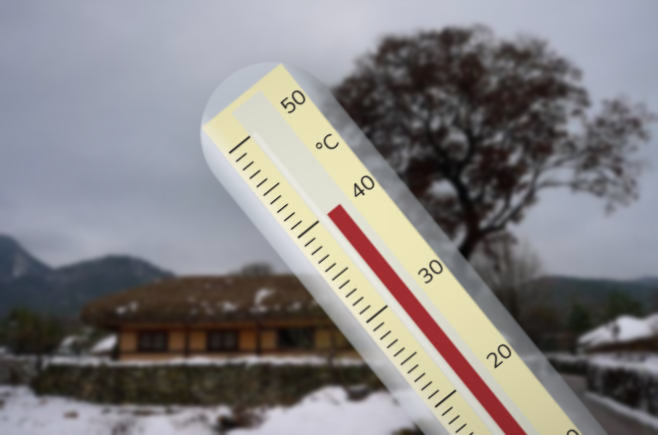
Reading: **40** °C
